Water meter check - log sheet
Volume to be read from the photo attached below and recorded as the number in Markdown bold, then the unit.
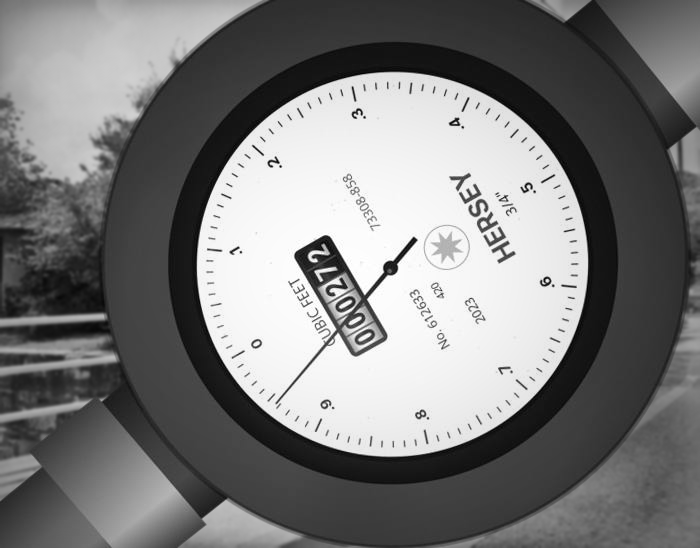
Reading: **271.94** ft³
